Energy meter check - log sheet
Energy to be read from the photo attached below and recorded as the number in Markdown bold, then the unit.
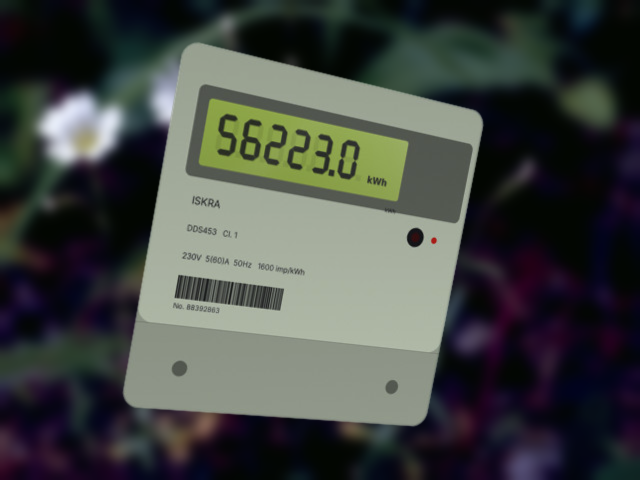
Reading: **56223.0** kWh
